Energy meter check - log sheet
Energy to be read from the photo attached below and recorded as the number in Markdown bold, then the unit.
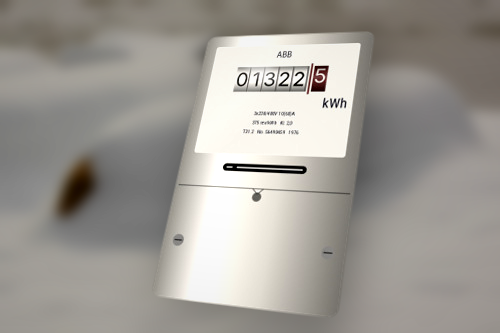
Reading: **1322.5** kWh
